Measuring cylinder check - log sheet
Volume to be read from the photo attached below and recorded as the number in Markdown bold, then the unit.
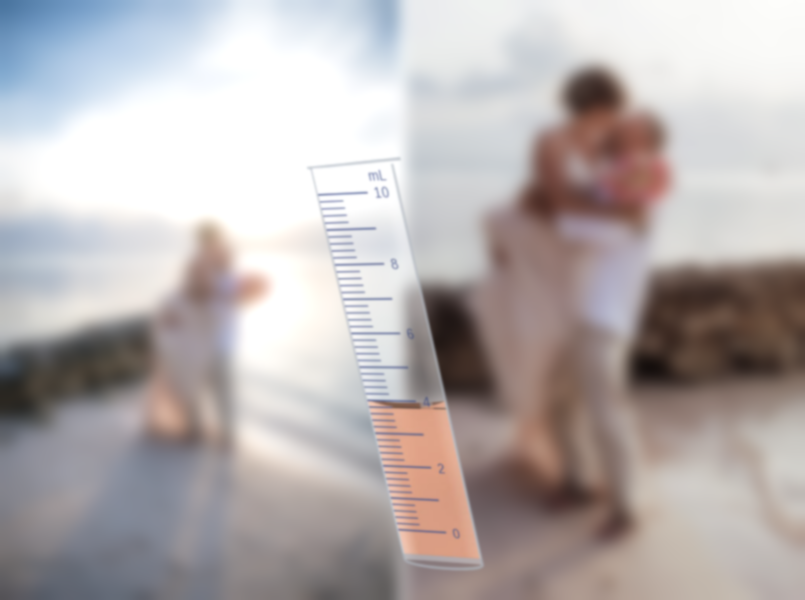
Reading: **3.8** mL
